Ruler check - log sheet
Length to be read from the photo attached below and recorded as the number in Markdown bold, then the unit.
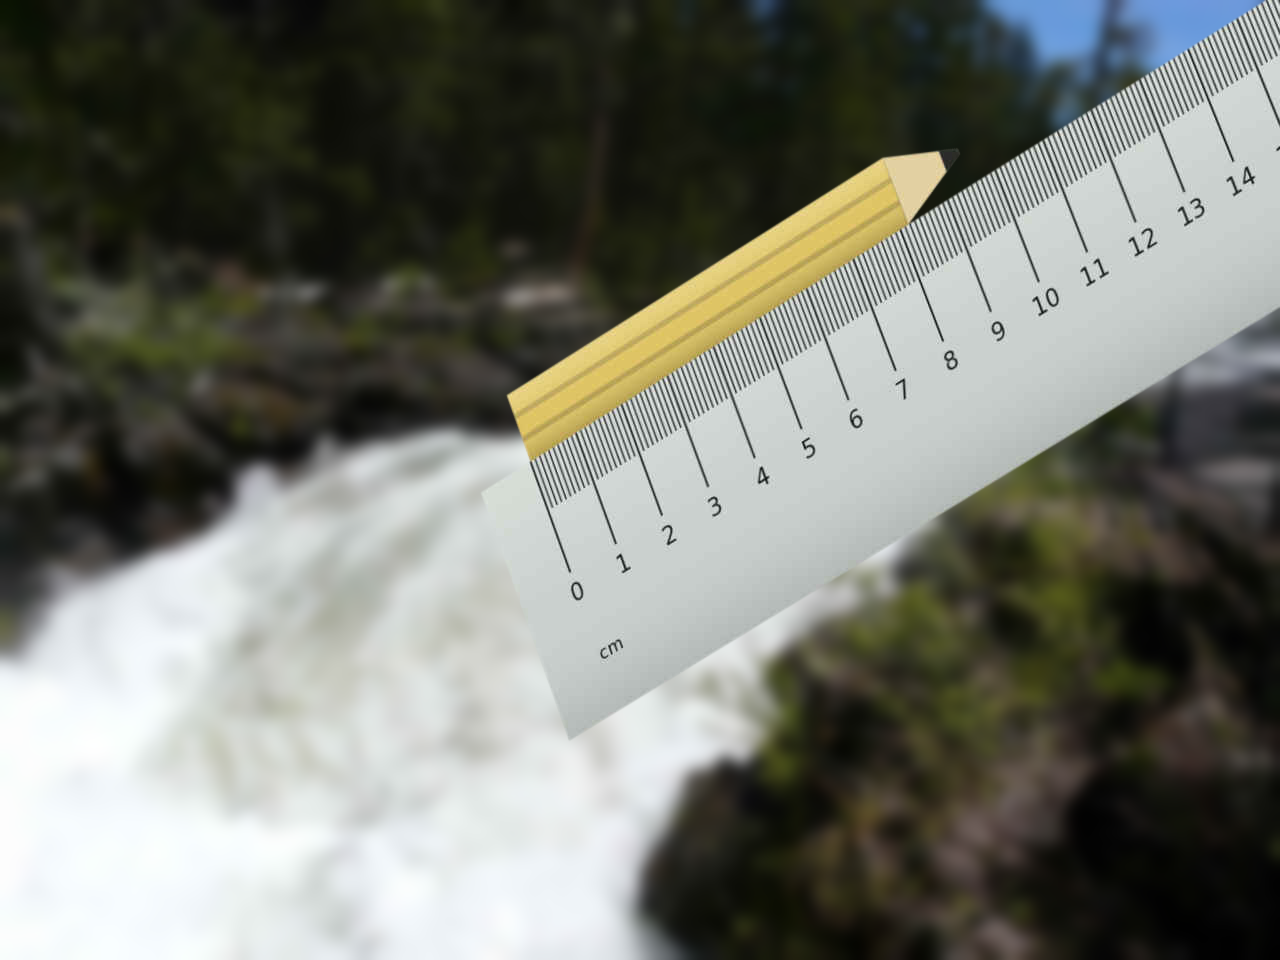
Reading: **9.5** cm
